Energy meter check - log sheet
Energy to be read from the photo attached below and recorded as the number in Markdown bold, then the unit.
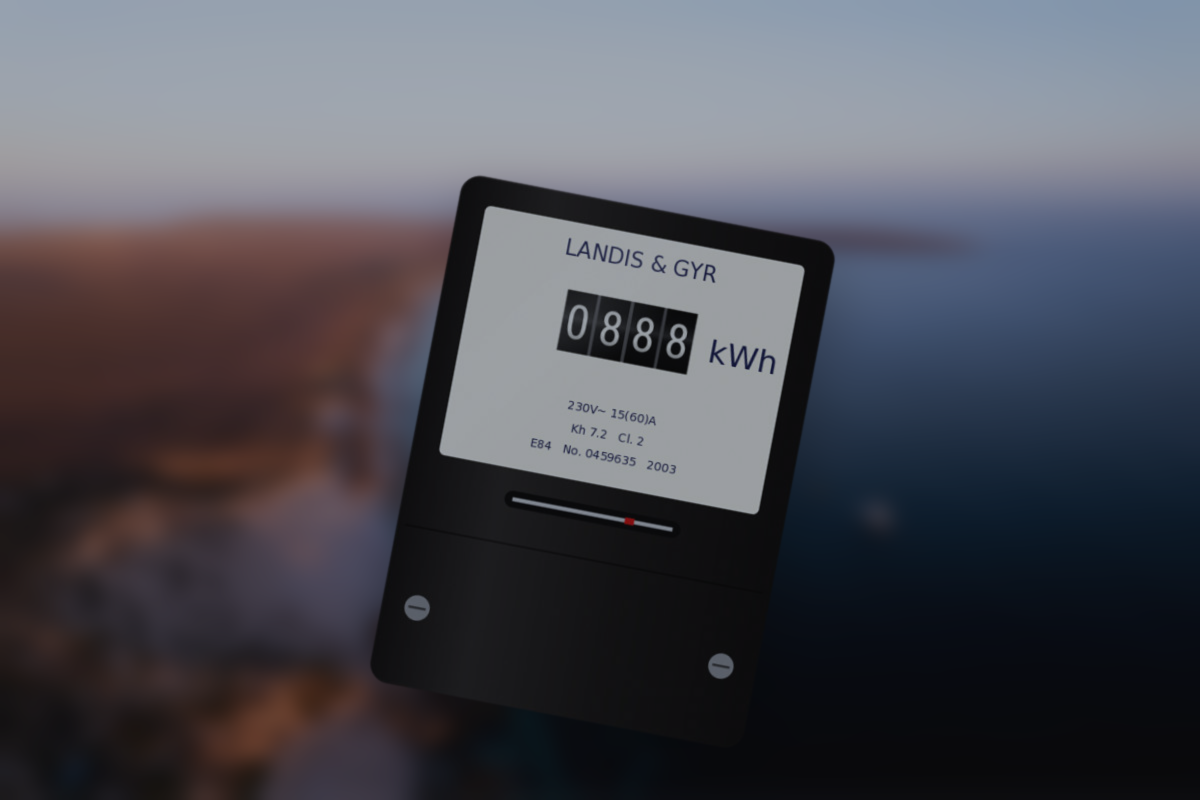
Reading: **888** kWh
